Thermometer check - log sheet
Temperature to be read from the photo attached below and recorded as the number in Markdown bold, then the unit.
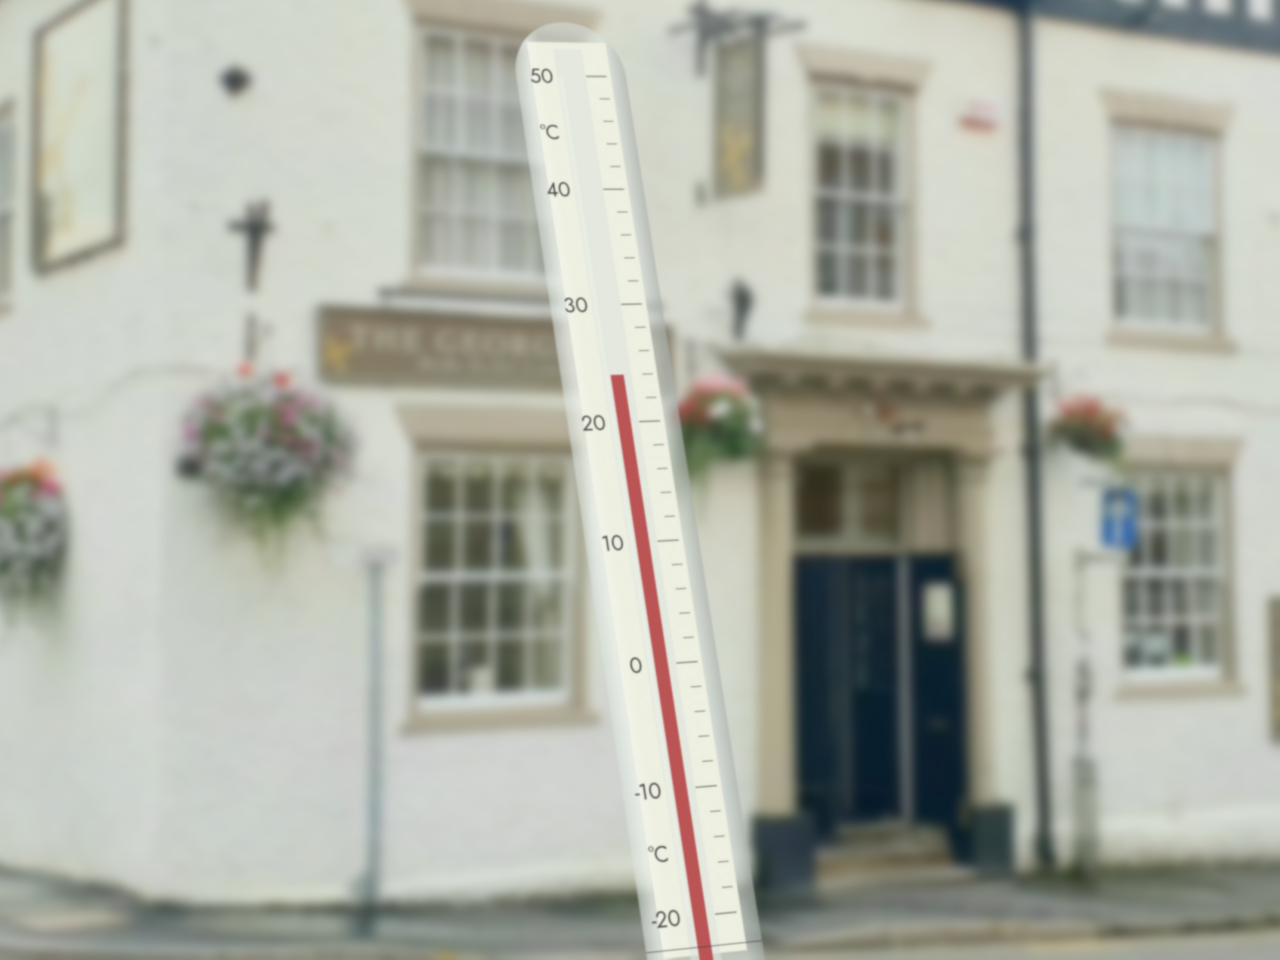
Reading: **24** °C
